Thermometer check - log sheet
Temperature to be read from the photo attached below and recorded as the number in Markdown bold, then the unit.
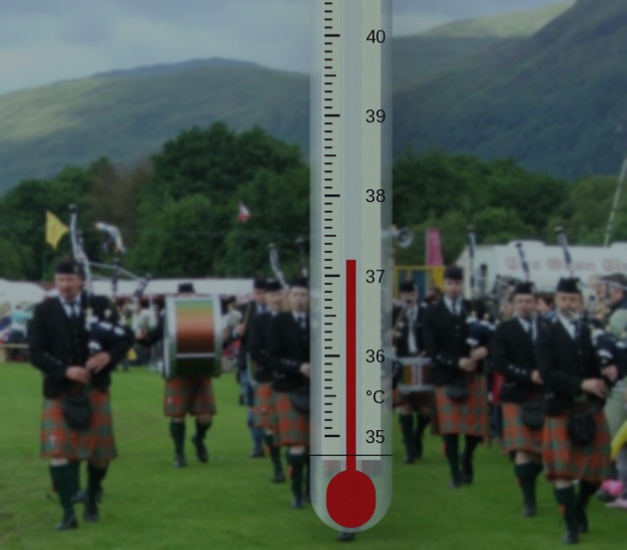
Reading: **37.2** °C
